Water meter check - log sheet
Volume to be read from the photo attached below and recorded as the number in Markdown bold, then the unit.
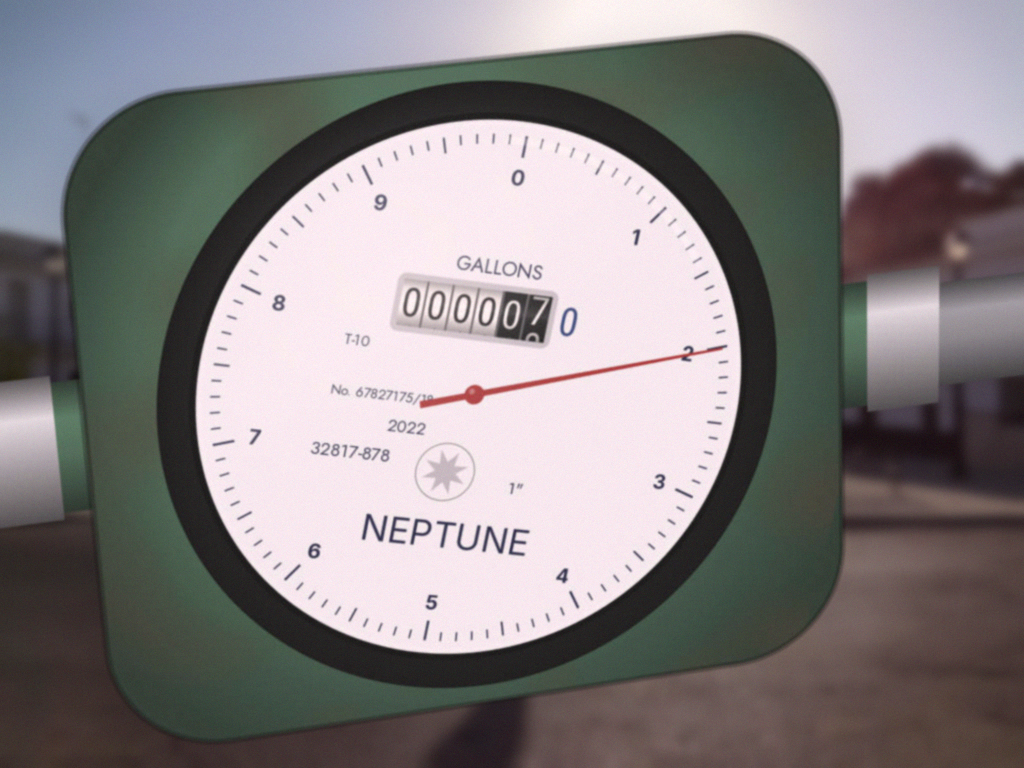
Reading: **72.0** gal
